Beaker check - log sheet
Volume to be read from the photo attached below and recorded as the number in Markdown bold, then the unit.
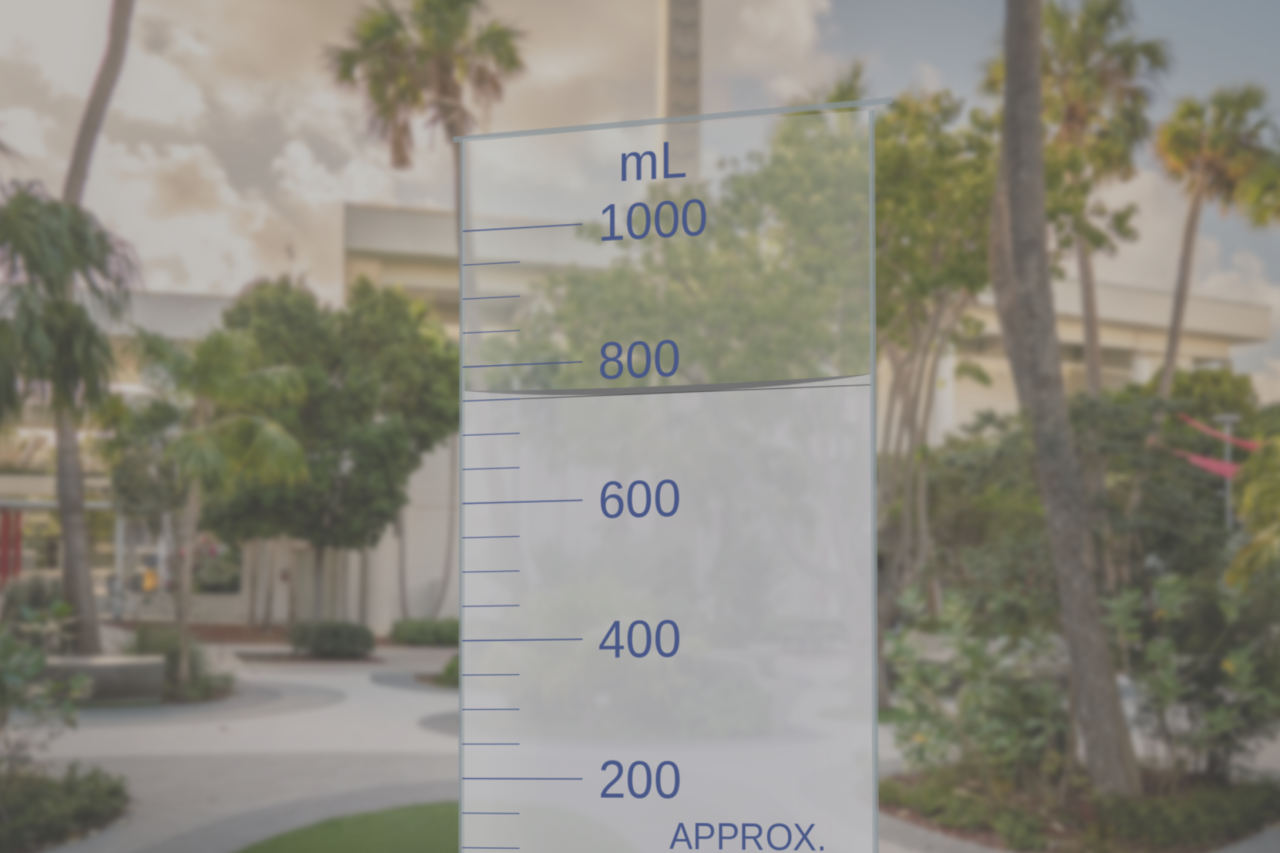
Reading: **750** mL
